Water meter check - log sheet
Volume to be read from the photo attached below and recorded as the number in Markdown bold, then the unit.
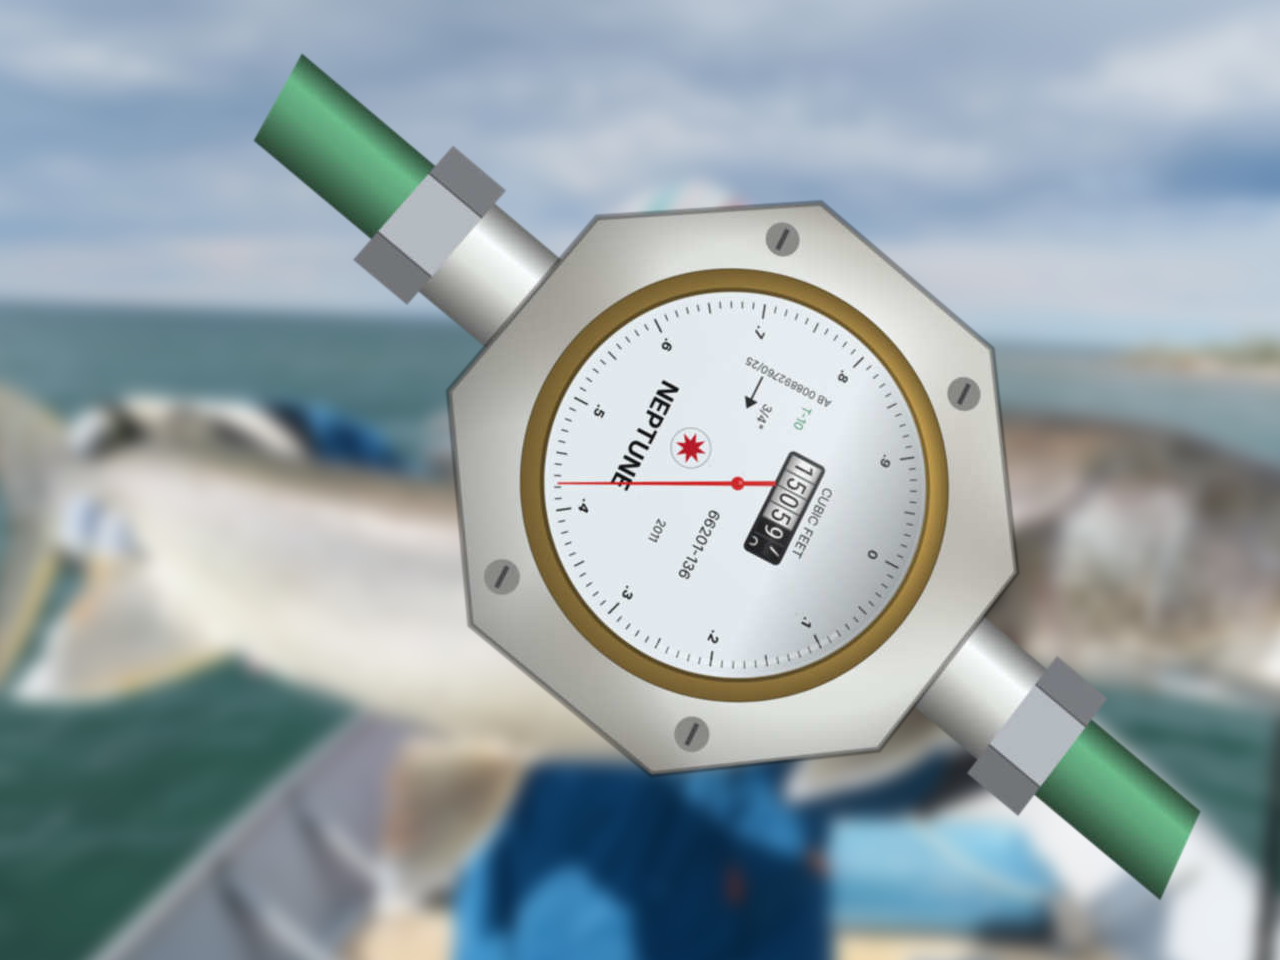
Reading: **150597.42** ft³
